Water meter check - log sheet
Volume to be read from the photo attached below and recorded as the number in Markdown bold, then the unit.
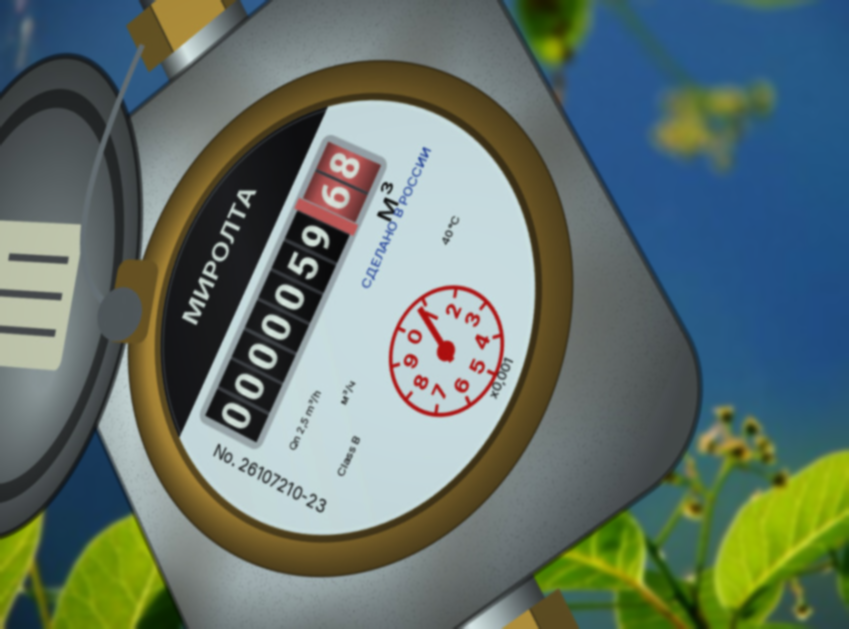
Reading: **59.680** m³
